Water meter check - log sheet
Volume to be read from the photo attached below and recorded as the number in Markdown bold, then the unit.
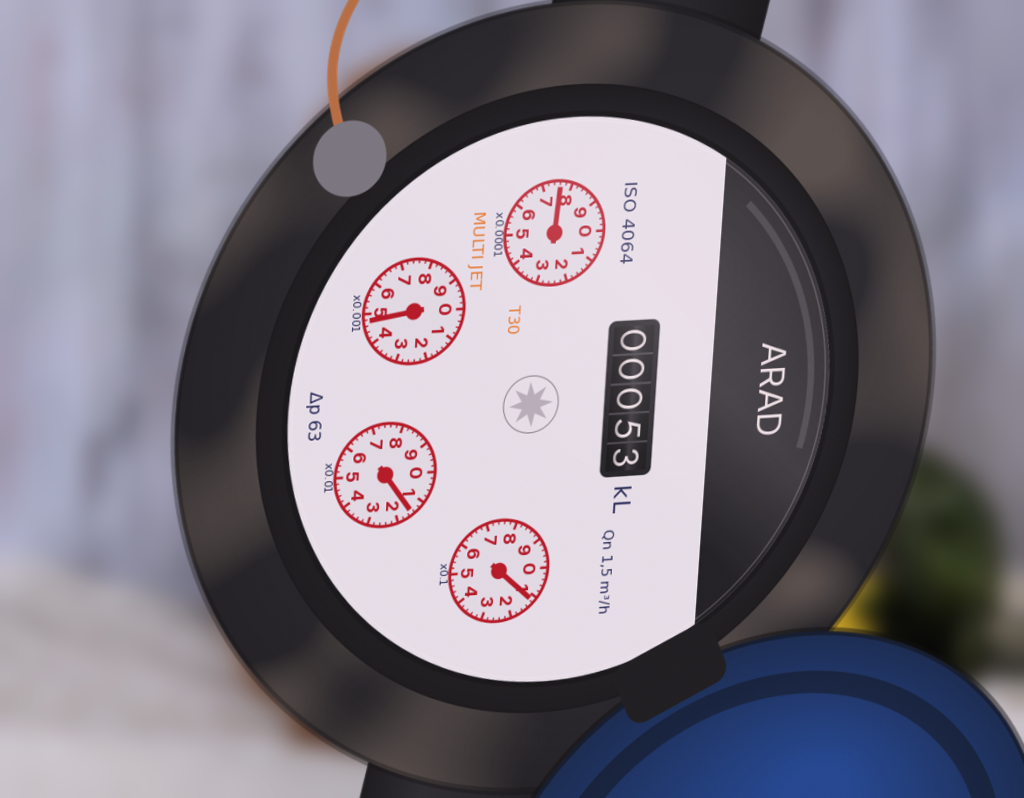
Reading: **53.1147** kL
